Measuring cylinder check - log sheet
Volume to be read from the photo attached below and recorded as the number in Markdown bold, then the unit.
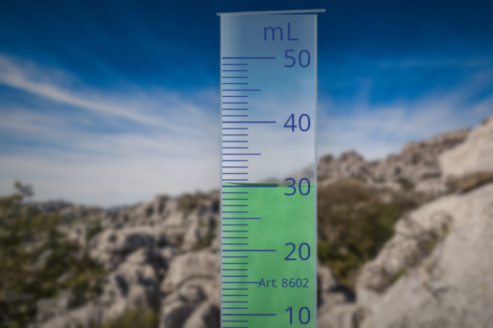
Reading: **30** mL
